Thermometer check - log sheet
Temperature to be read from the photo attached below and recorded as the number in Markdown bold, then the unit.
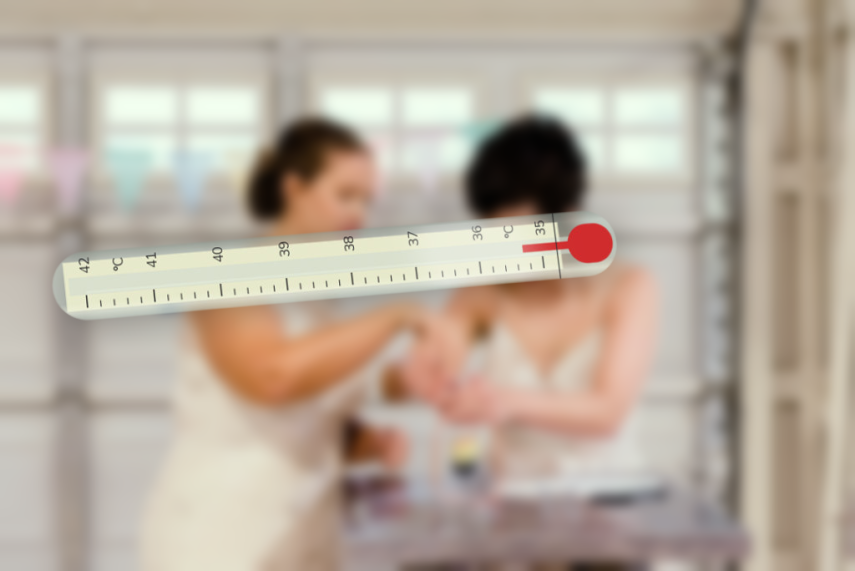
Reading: **35.3** °C
